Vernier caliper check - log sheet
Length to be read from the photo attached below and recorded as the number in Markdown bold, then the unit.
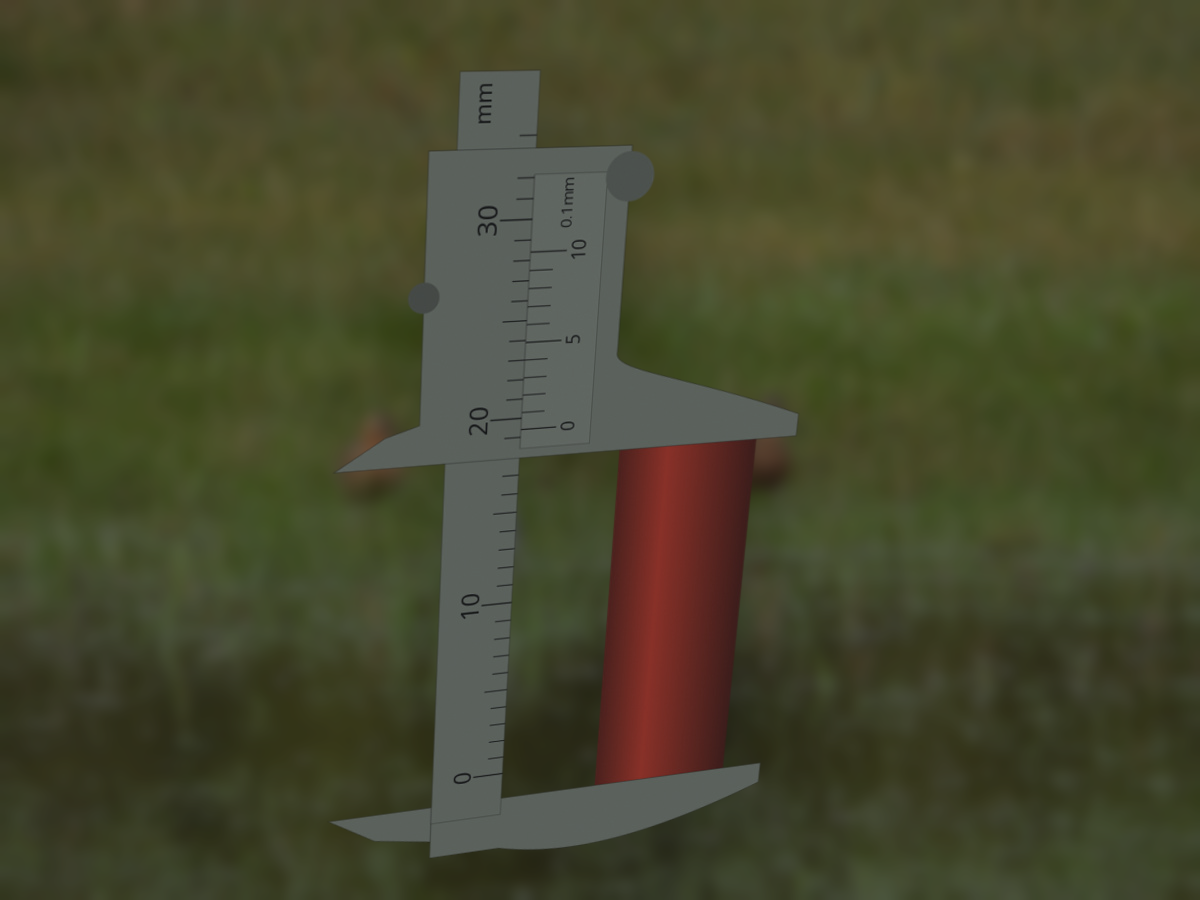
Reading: **19.4** mm
